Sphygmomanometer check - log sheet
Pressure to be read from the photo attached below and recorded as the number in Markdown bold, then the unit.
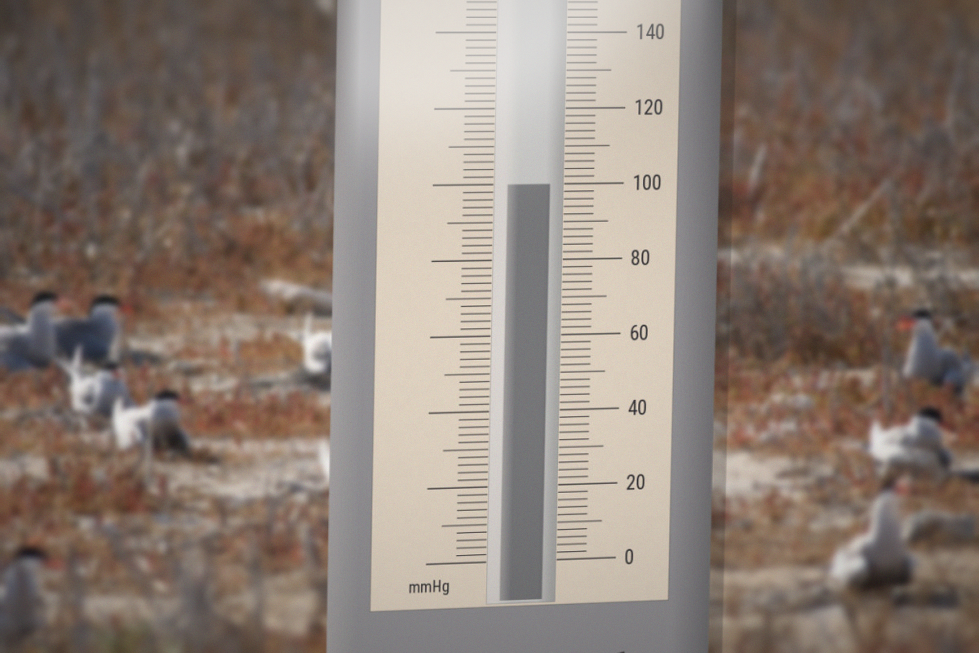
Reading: **100** mmHg
